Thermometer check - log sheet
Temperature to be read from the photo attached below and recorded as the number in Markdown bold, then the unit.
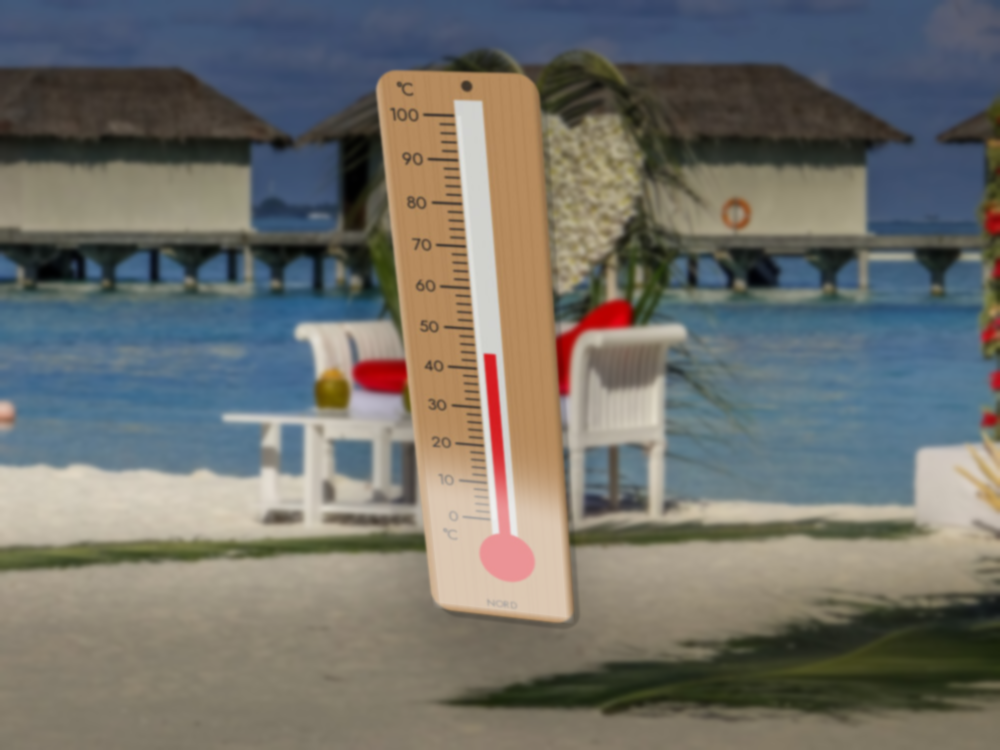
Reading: **44** °C
